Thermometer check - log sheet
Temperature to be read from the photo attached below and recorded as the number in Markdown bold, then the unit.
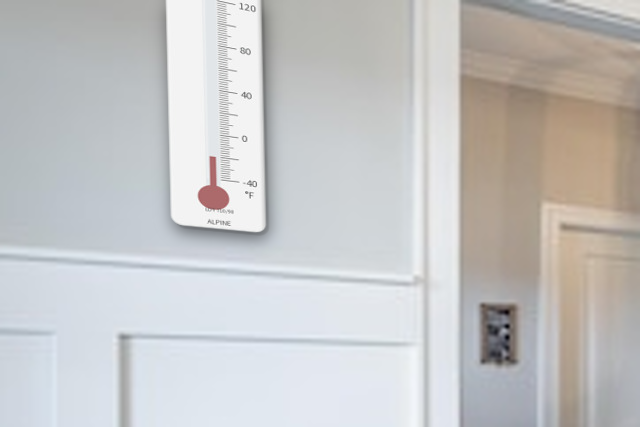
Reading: **-20** °F
